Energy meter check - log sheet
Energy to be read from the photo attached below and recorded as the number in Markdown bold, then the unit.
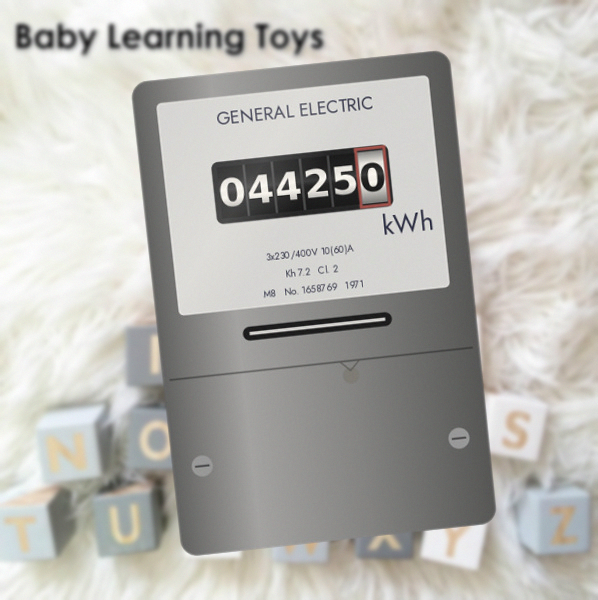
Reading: **4425.0** kWh
